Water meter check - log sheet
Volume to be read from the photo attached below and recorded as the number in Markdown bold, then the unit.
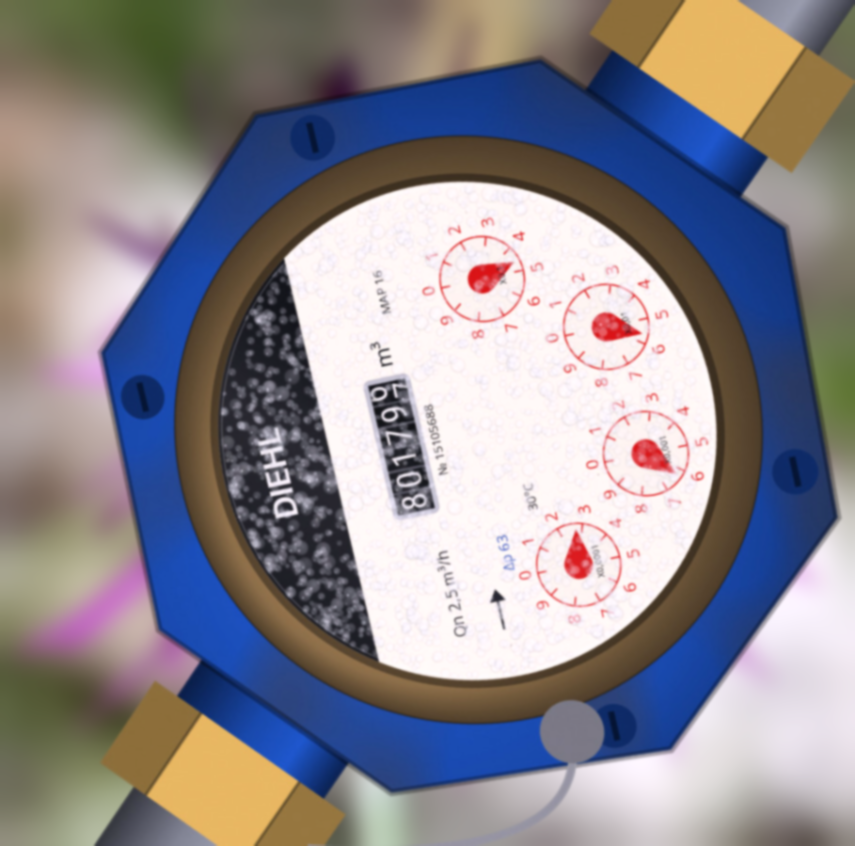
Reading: **801796.4562** m³
